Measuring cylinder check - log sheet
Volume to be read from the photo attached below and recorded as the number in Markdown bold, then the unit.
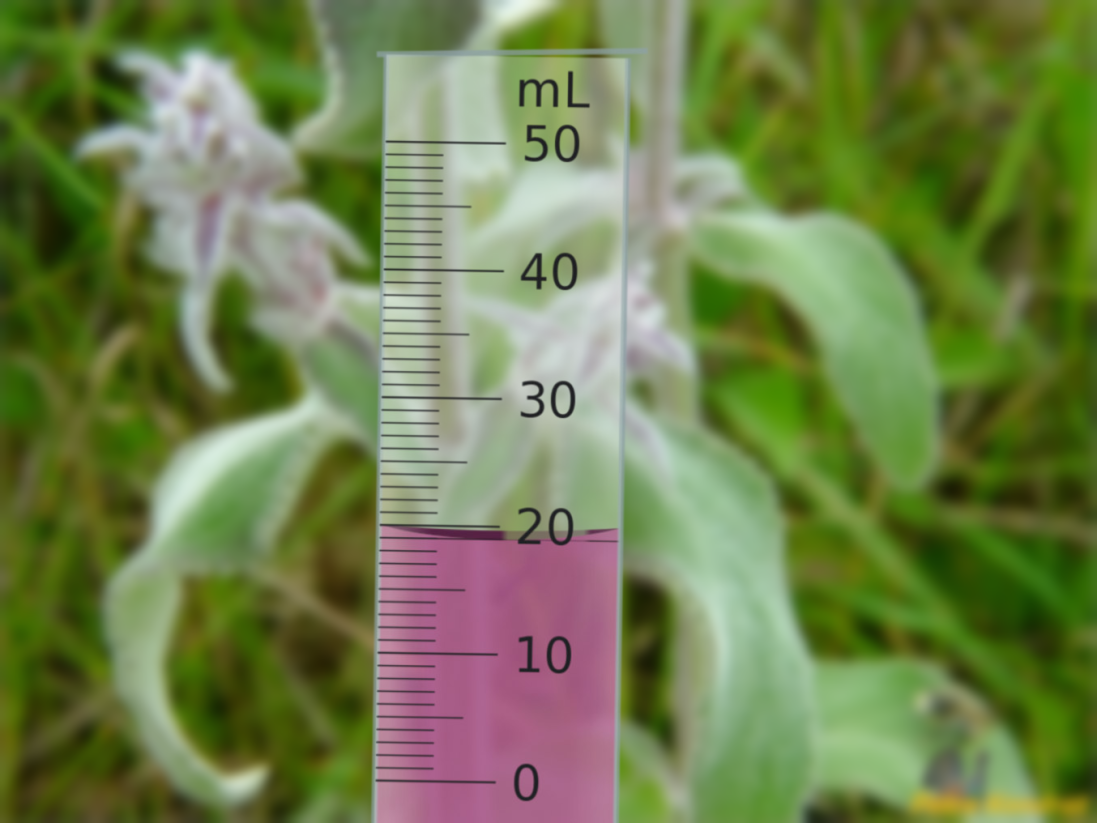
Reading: **19** mL
